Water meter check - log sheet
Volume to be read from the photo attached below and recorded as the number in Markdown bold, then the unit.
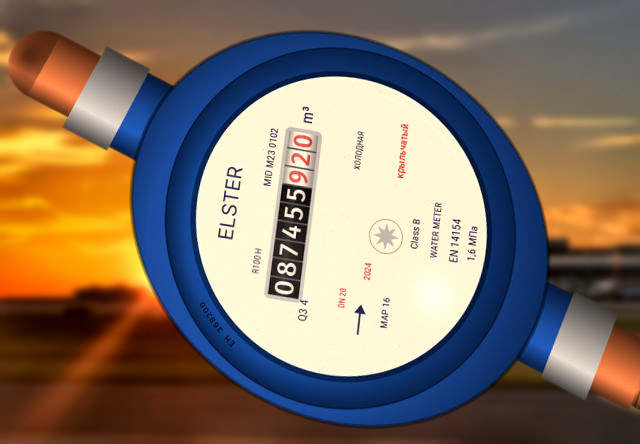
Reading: **87455.920** m³
